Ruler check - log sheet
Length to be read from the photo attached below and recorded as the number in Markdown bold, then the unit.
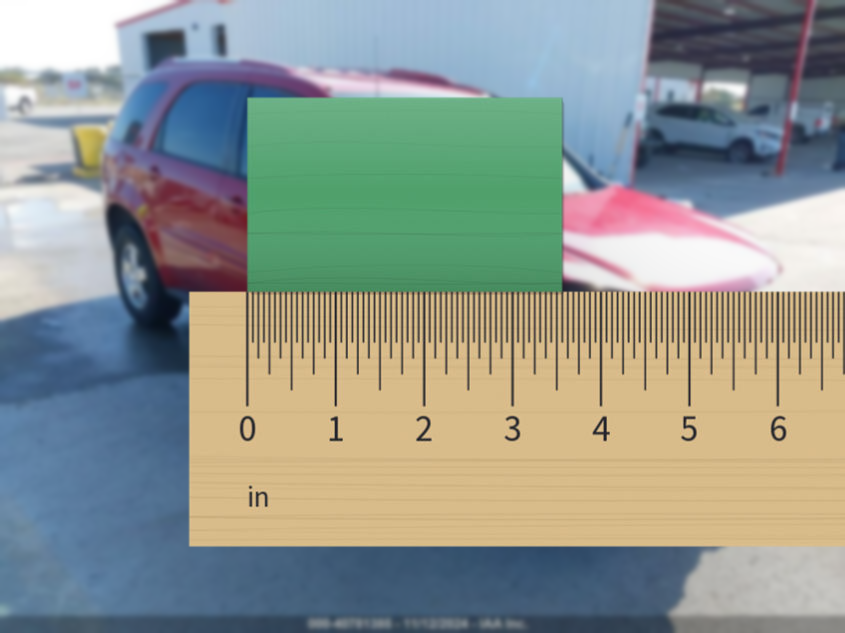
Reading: **3.5625** in
